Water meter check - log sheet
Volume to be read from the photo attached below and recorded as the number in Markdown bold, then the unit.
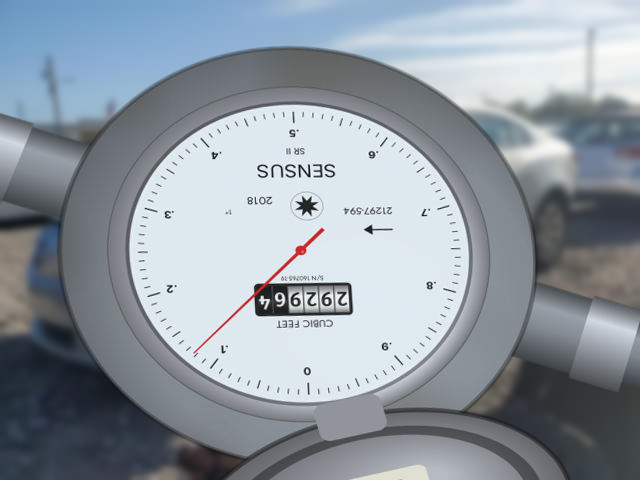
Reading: **292964.12** ft³
